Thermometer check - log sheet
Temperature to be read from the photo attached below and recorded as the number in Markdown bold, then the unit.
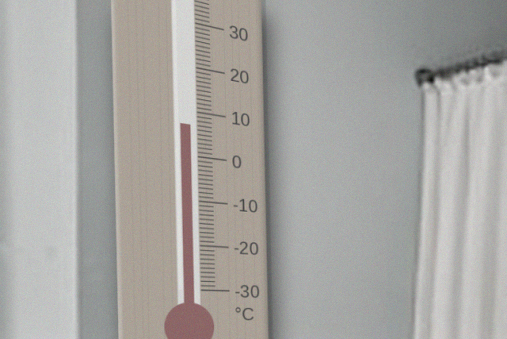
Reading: **7** °C
